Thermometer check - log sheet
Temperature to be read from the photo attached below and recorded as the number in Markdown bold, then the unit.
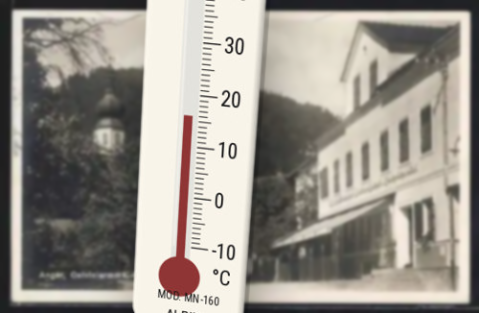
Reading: **16** °C
